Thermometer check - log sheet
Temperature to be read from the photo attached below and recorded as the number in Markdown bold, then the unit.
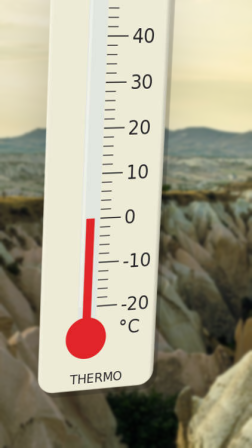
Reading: **0** °C
